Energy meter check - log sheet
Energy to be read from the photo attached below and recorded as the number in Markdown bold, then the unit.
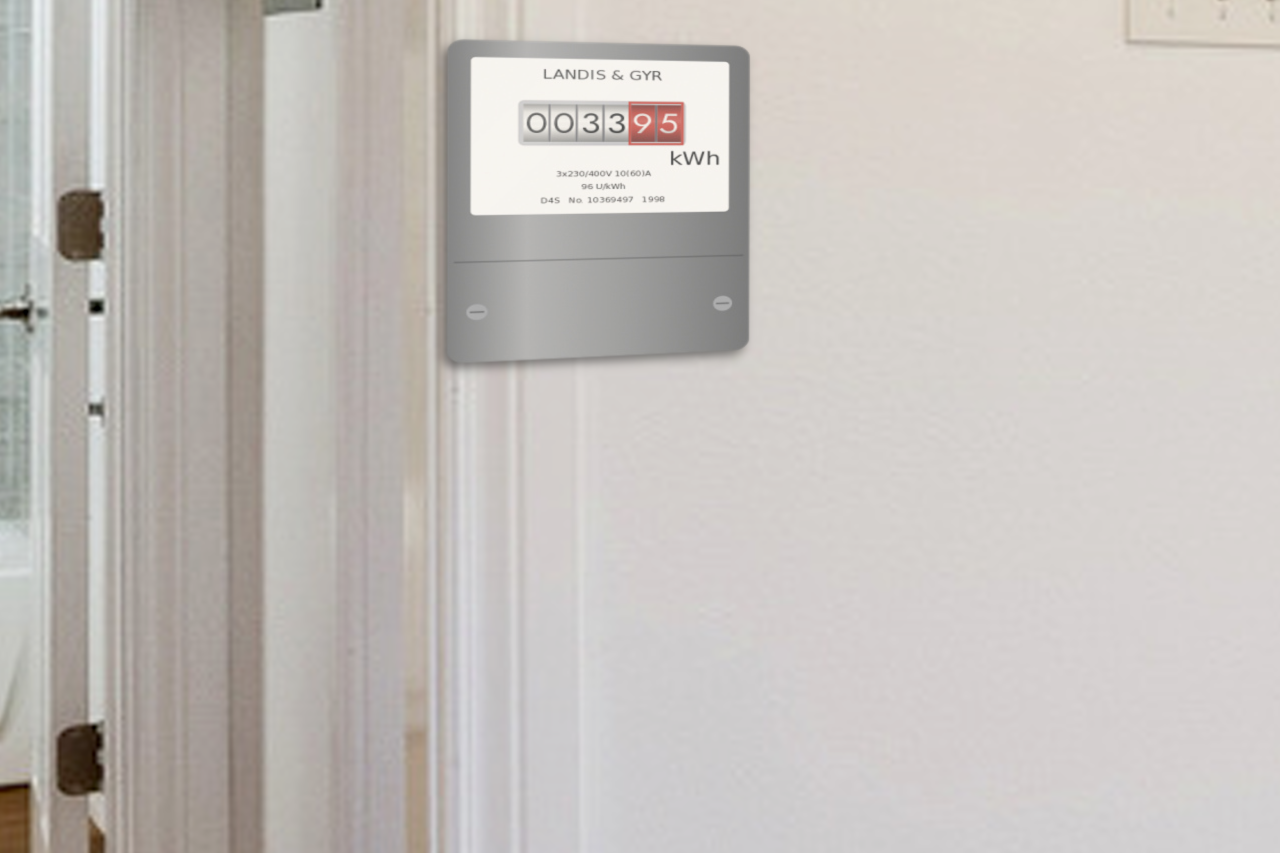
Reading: **33.95** kWh
